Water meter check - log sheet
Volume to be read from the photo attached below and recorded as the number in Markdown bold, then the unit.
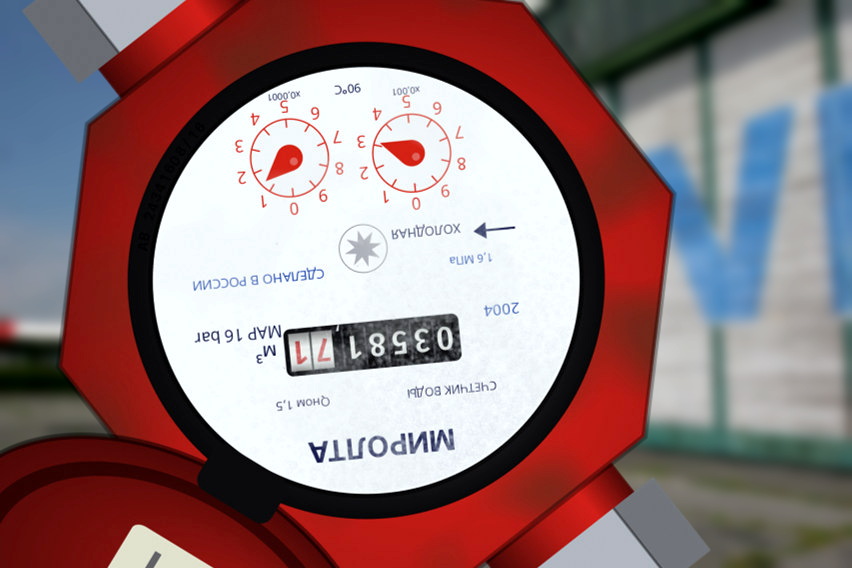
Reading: **3581.7131** m³
